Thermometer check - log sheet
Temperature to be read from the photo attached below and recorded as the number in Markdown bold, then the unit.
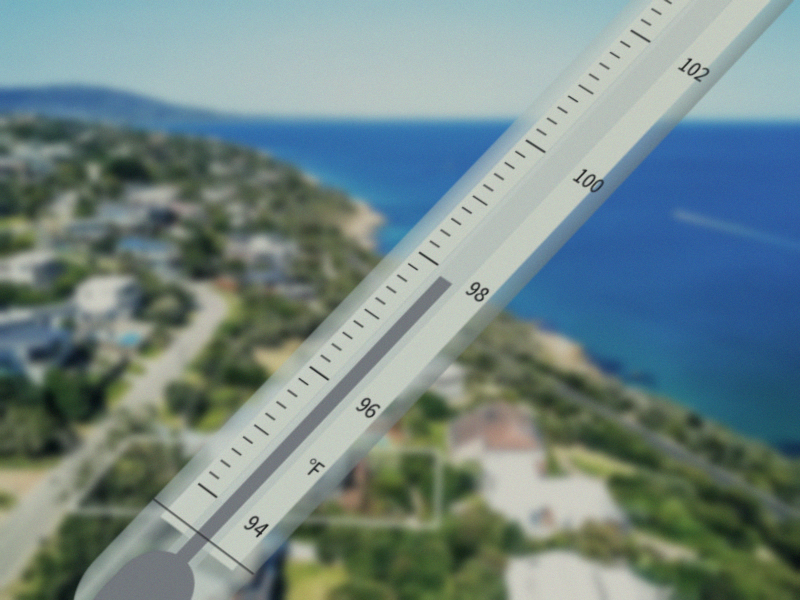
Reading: **97.9** °F
